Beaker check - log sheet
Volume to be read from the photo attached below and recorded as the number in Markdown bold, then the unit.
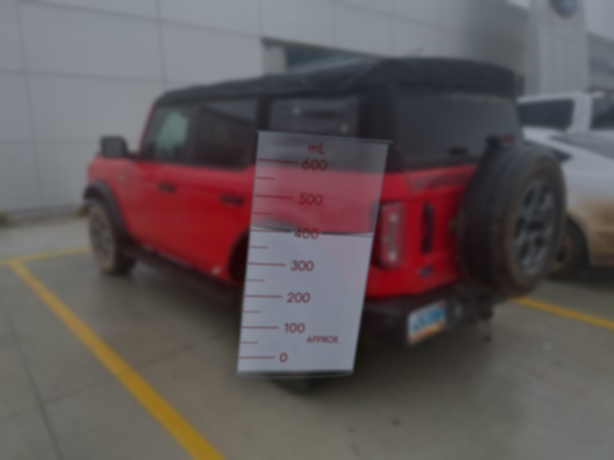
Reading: **400** mL
